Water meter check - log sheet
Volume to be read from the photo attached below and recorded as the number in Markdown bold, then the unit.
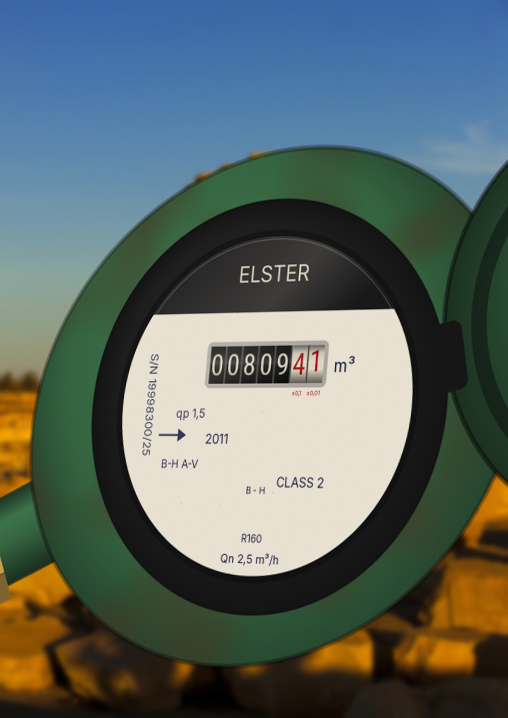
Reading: **809.41** m³
